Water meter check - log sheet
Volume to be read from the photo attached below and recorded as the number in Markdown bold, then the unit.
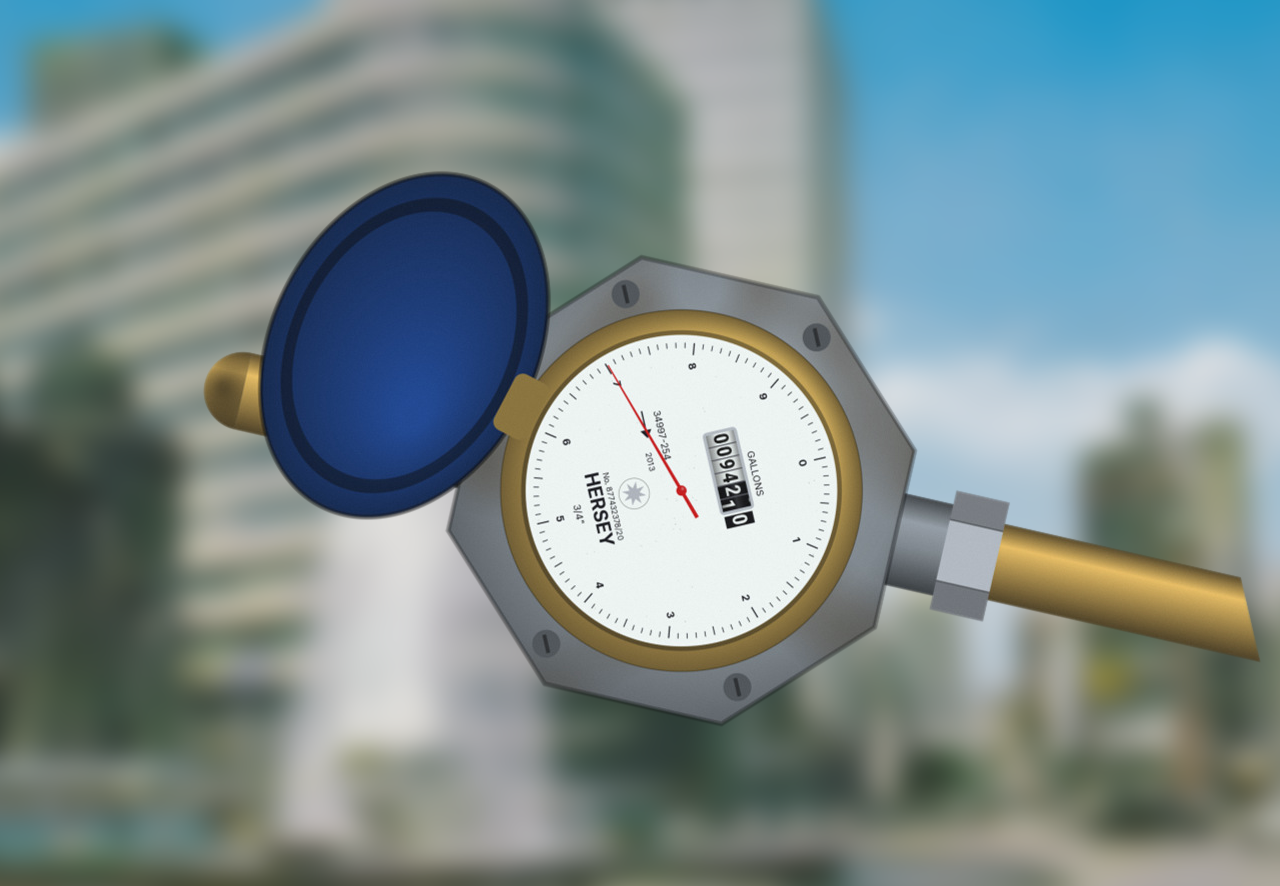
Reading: **94207.0** gal
